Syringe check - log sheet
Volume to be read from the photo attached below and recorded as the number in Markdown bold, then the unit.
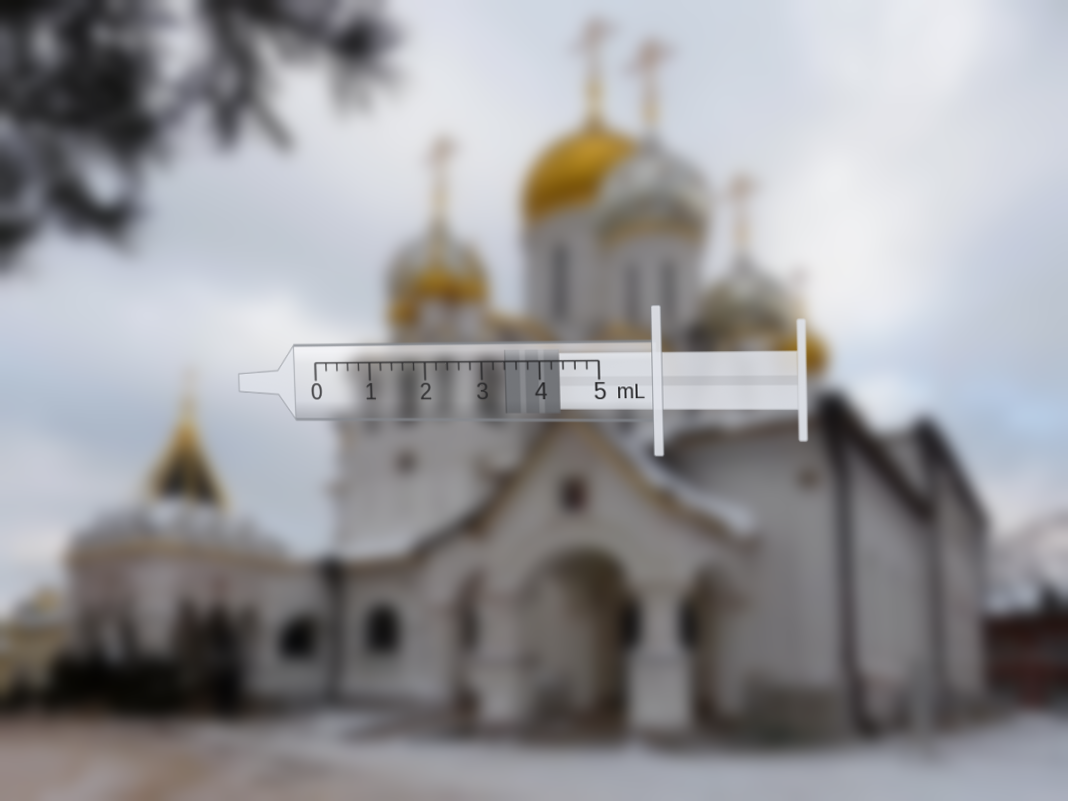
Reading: **3.4** mL
